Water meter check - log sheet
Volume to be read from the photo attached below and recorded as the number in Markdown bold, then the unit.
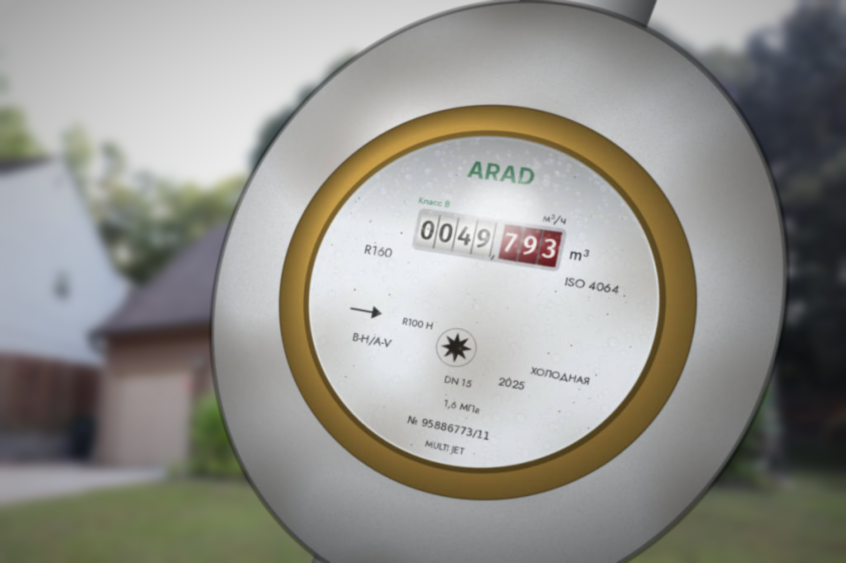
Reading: **49.793** m³
